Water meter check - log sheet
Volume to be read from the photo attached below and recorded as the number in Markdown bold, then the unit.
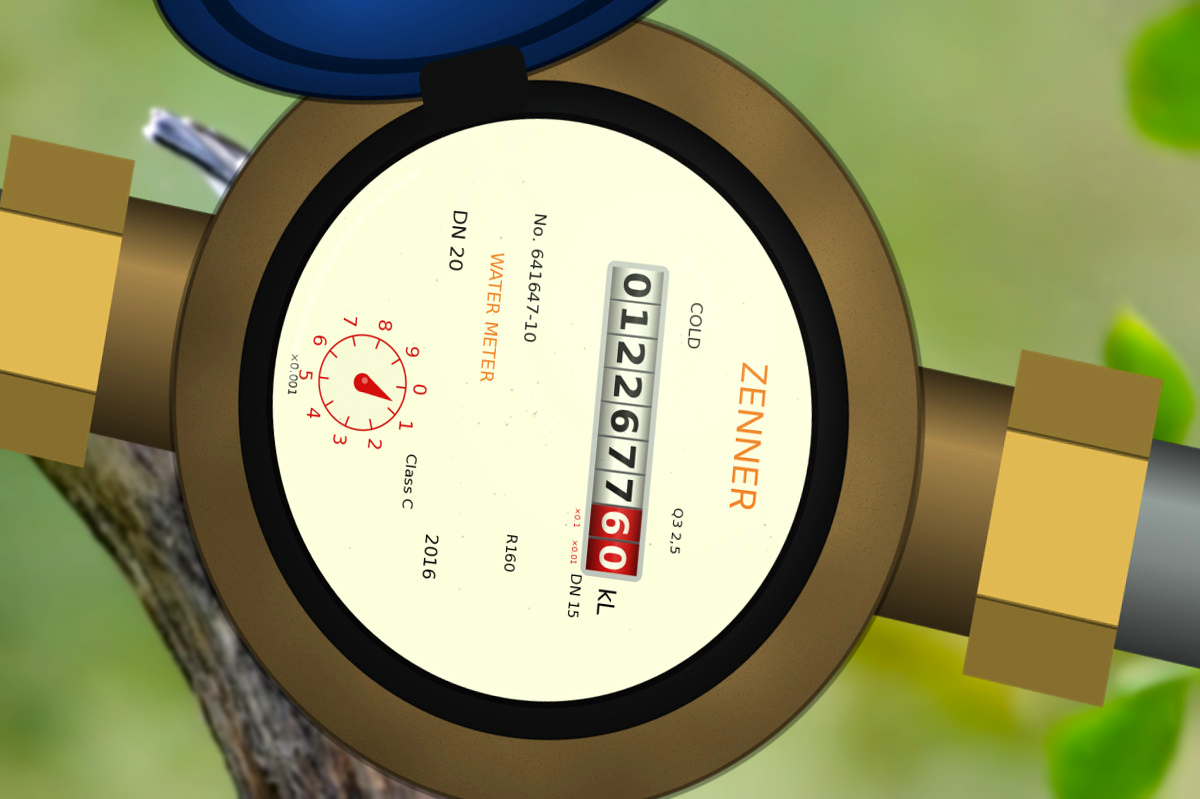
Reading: **122677.600** kL
